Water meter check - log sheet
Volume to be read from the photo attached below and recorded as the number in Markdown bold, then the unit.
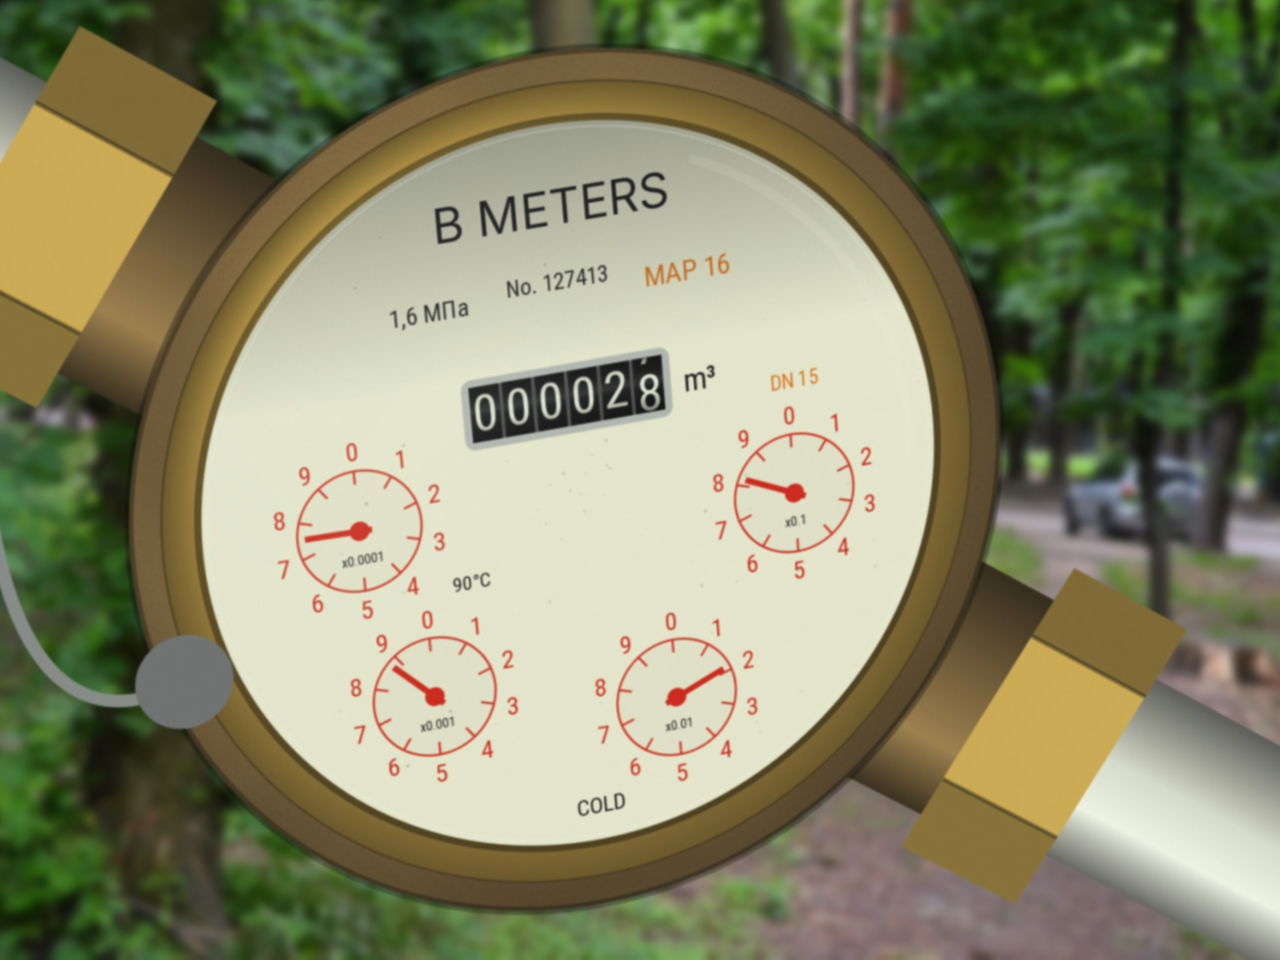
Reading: **27.8187** m³
